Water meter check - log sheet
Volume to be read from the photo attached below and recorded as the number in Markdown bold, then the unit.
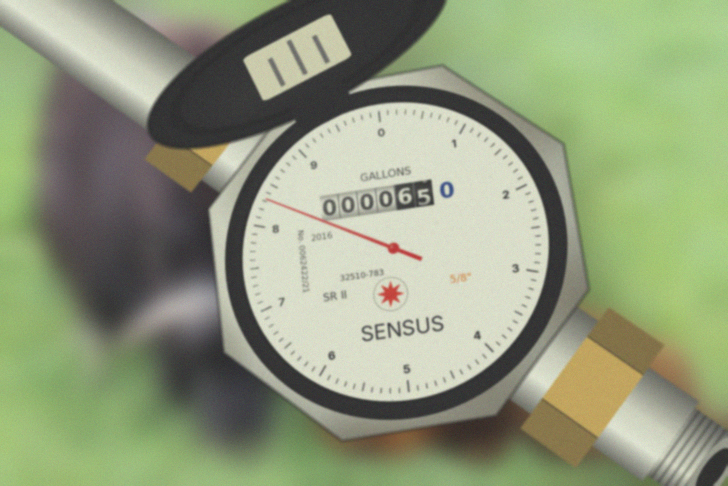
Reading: **648.3** gal
